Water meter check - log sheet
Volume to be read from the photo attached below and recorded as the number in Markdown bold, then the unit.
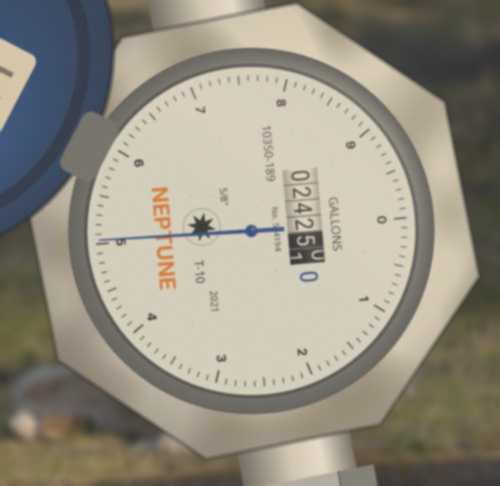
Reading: **242505.0** gal
